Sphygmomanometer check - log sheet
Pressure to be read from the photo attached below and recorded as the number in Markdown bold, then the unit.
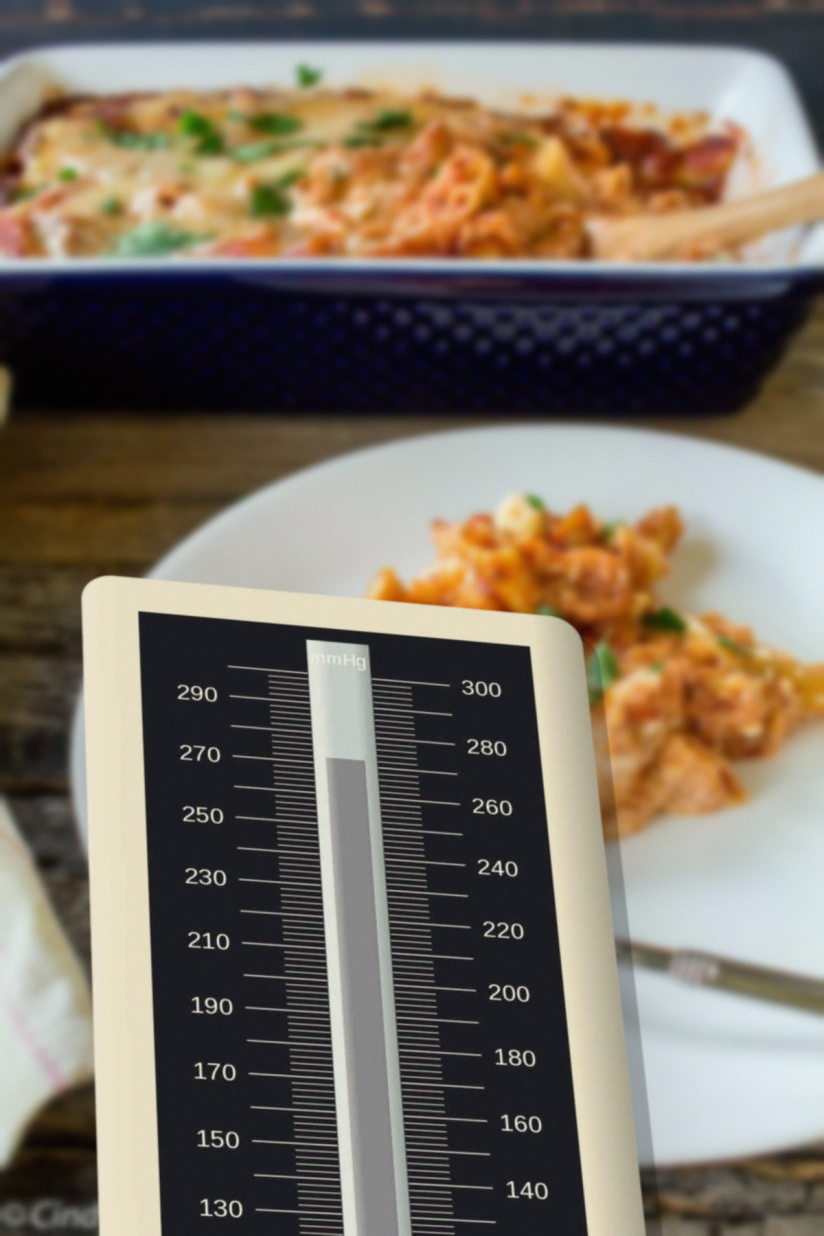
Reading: **272** mmHg
